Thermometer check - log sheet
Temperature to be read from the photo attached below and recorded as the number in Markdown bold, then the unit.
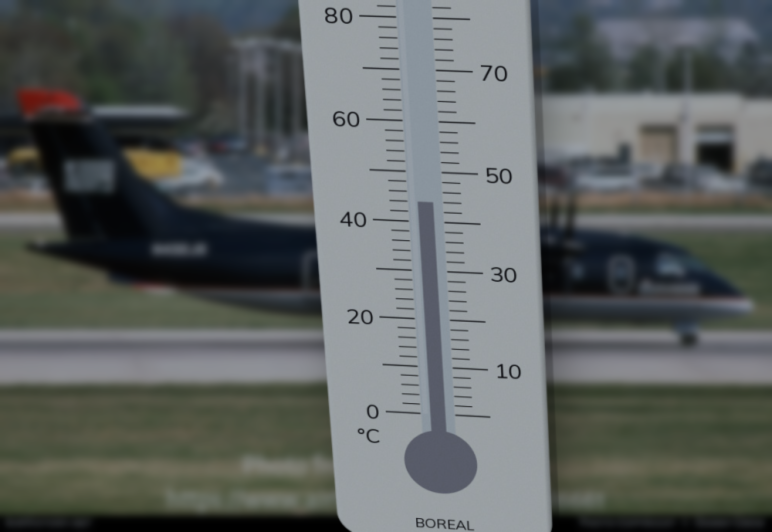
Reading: **44** °C
